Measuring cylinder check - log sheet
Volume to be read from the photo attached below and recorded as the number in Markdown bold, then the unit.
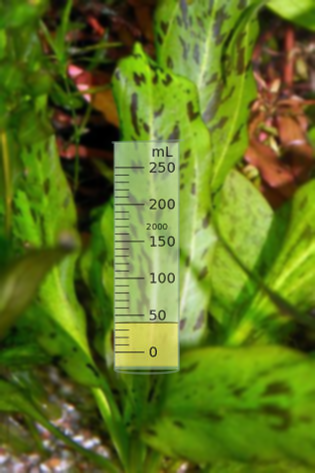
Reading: **40** mL
